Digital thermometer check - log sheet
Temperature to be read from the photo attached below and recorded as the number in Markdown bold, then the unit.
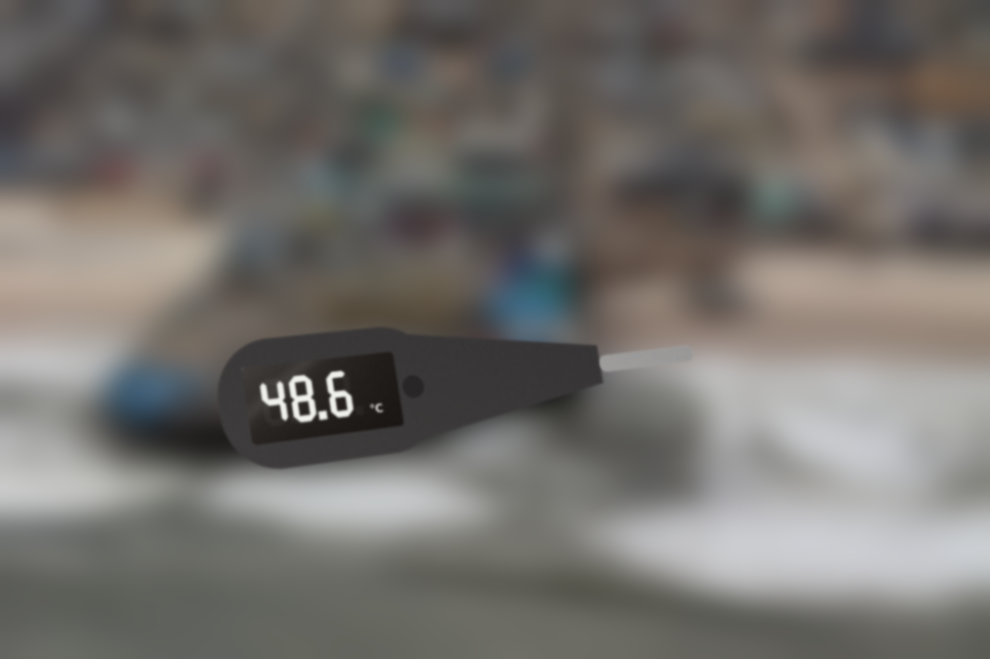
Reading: **48.6** °C
